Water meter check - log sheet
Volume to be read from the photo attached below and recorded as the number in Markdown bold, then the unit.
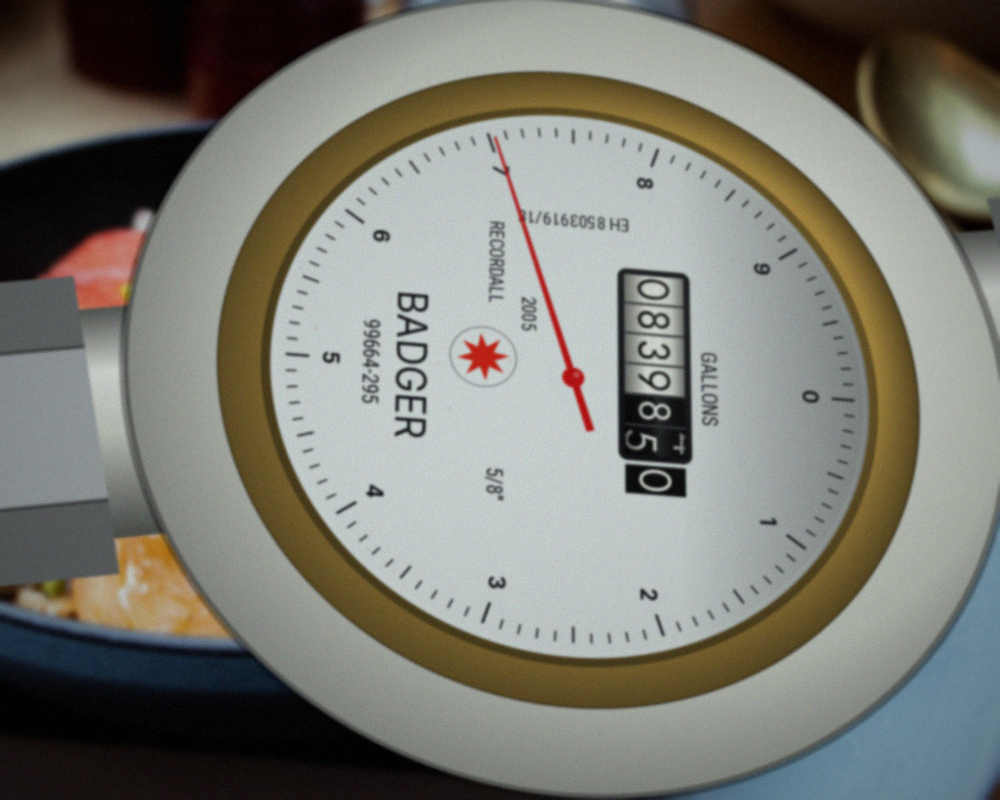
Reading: **839847.0** gal
